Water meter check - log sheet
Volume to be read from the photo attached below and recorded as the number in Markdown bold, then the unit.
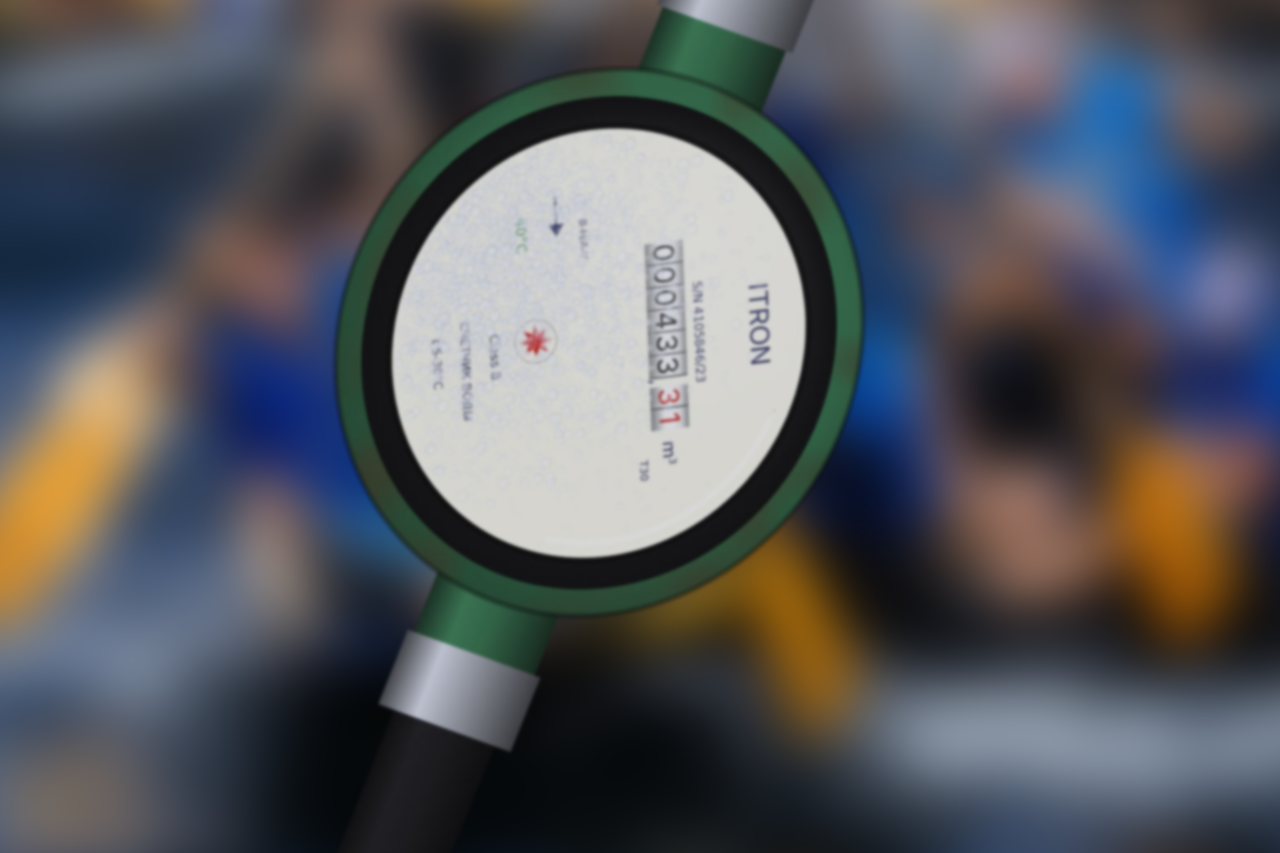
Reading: **433.31** m³
